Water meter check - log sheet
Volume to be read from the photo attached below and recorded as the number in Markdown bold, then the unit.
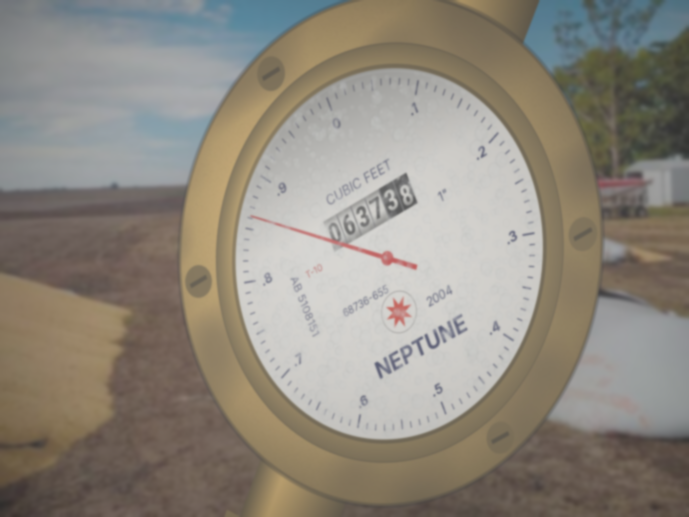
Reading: **63737.86** ft³
